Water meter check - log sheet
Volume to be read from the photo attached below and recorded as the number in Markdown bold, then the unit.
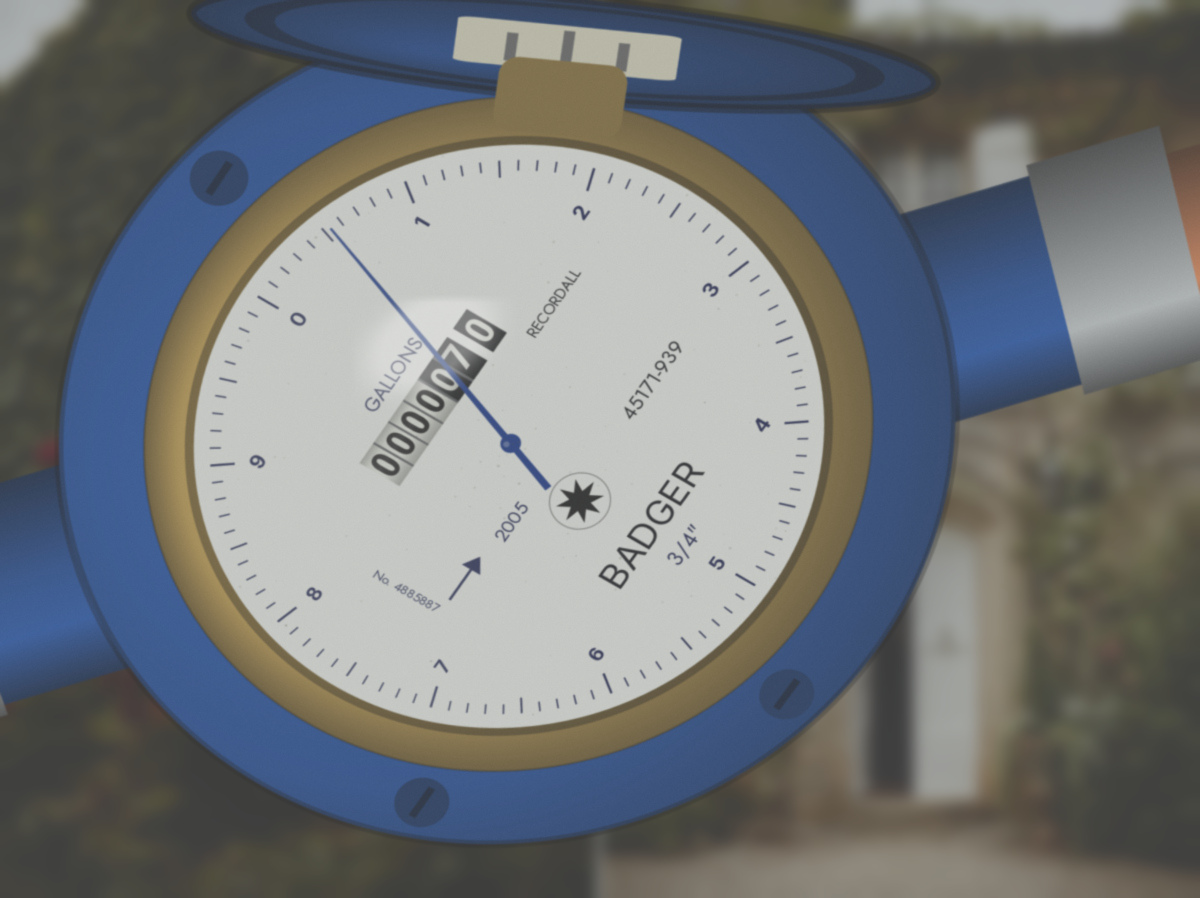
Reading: **70.5** gal
